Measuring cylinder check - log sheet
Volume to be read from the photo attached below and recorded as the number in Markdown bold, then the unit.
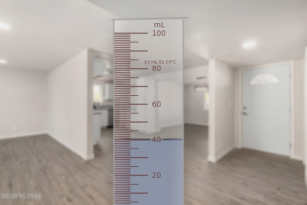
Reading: **40** mL
